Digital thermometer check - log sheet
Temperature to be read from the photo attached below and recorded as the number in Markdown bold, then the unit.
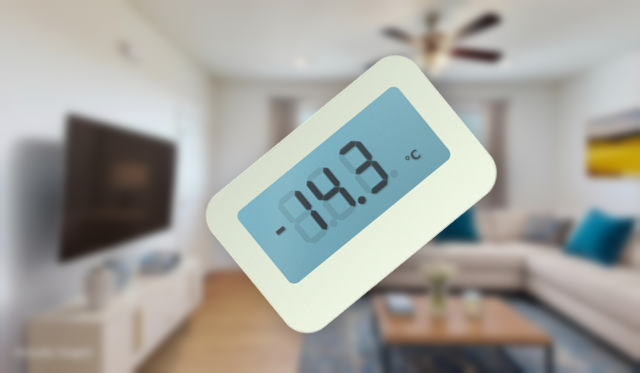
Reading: **-14.3** °C
